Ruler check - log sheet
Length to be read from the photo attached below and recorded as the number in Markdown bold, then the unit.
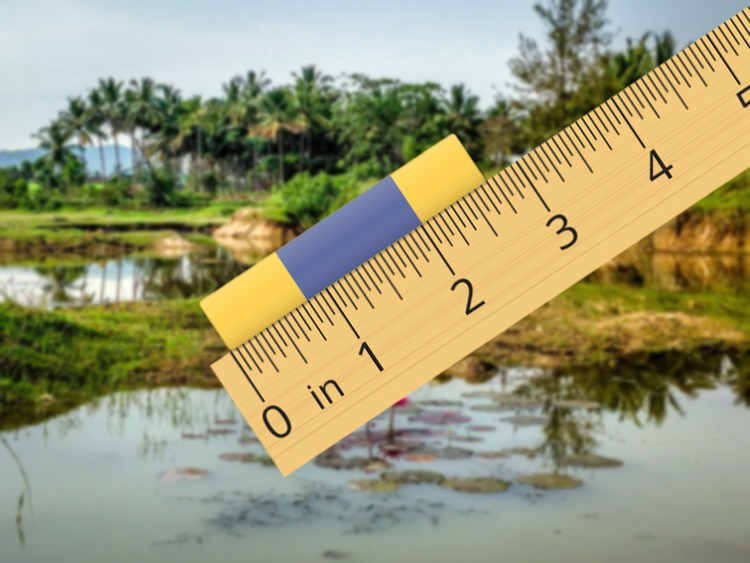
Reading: **2.6875** in
